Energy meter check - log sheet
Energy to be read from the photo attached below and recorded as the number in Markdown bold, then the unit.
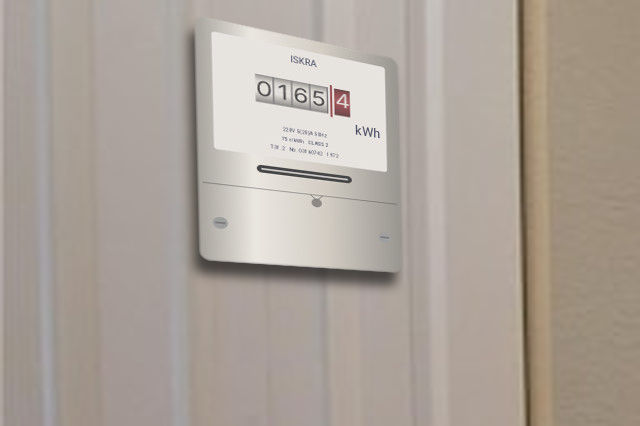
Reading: **165.4** kWh
